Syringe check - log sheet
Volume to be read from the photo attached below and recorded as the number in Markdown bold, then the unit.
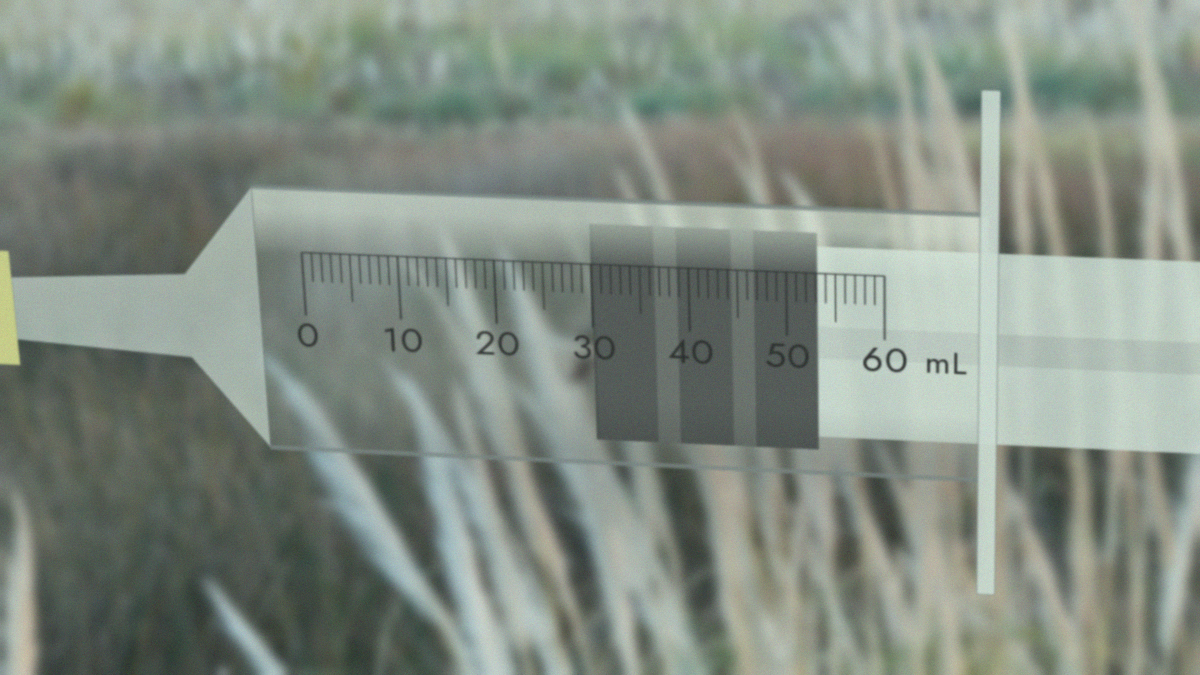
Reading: **30** mL
